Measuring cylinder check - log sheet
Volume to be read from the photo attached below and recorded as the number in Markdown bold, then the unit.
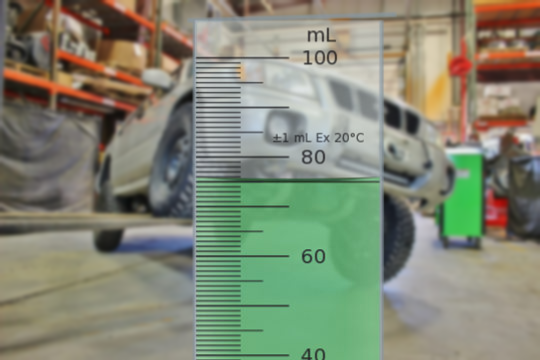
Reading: **75** mL
